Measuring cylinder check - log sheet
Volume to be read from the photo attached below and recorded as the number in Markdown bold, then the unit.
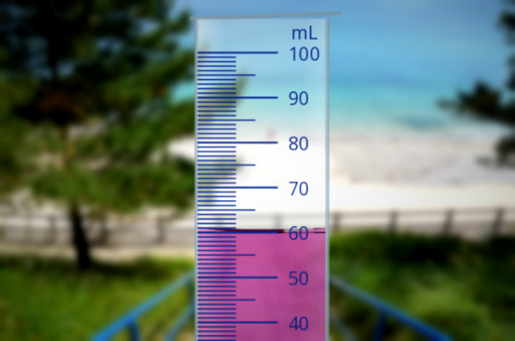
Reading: **60** mL
